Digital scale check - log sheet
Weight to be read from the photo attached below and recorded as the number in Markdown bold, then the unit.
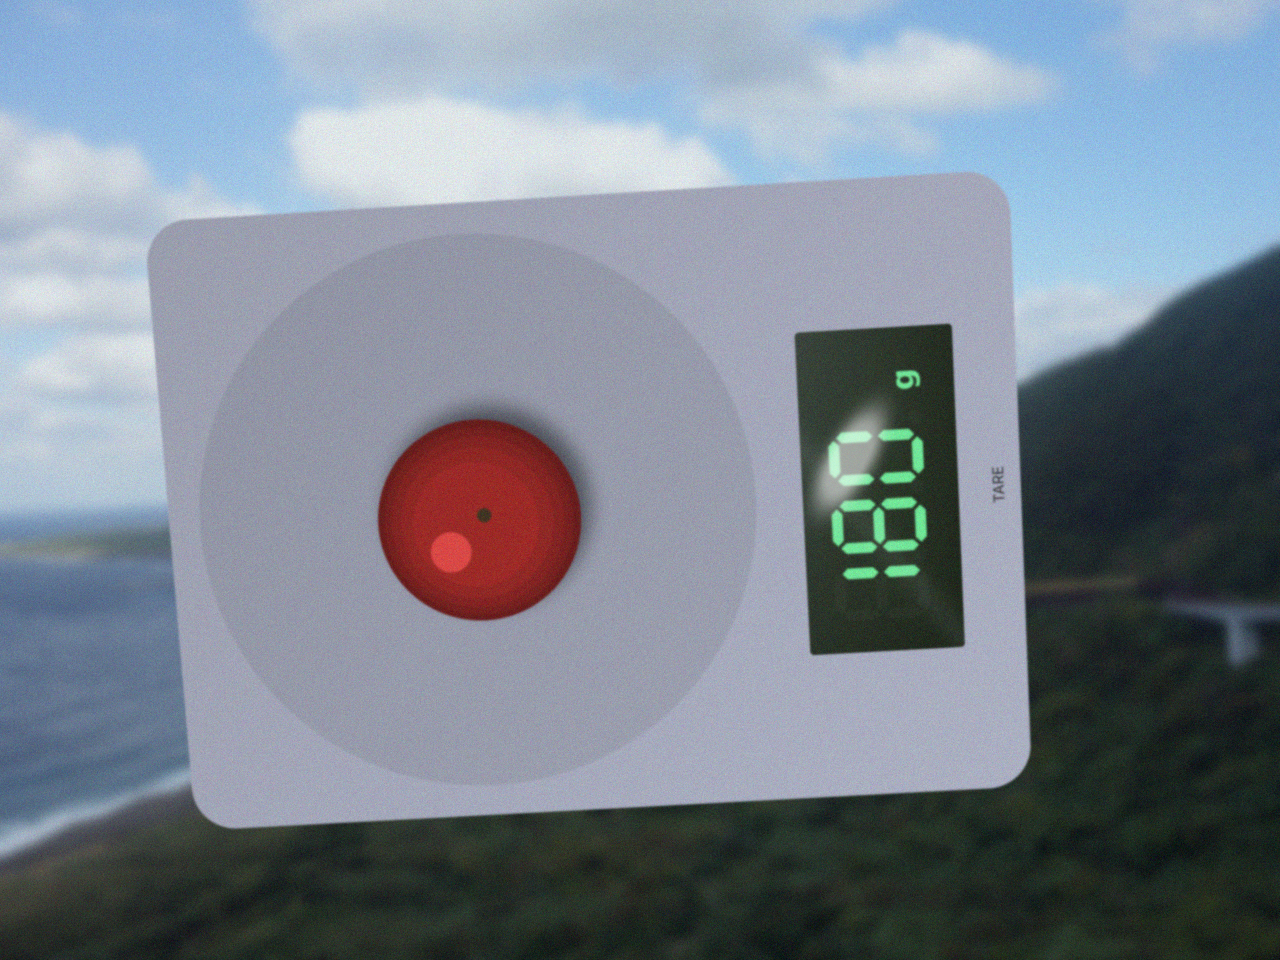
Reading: **180** g
